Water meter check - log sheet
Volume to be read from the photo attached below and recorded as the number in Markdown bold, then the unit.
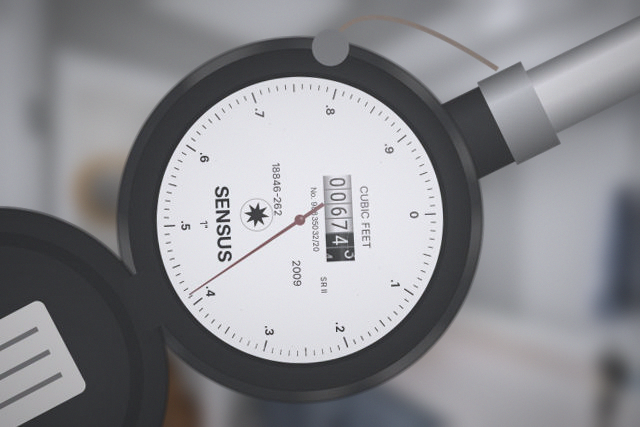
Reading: **6743.41** ft³
